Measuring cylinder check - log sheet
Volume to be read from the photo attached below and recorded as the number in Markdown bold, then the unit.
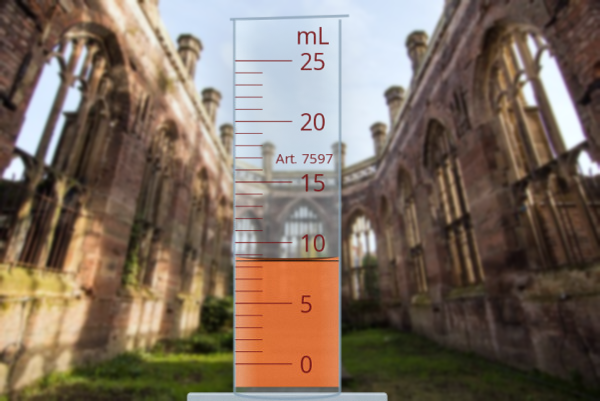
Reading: **8.5** mL
